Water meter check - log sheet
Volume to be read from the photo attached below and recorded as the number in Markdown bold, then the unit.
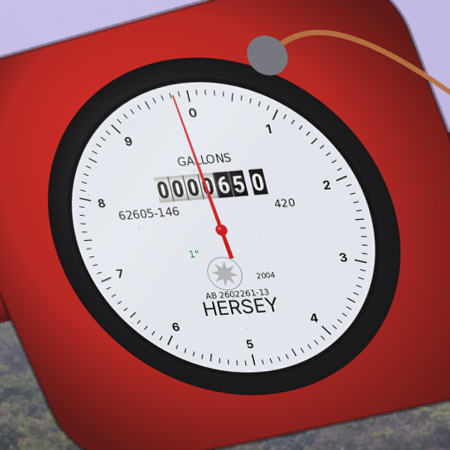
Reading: **649.8** gal
